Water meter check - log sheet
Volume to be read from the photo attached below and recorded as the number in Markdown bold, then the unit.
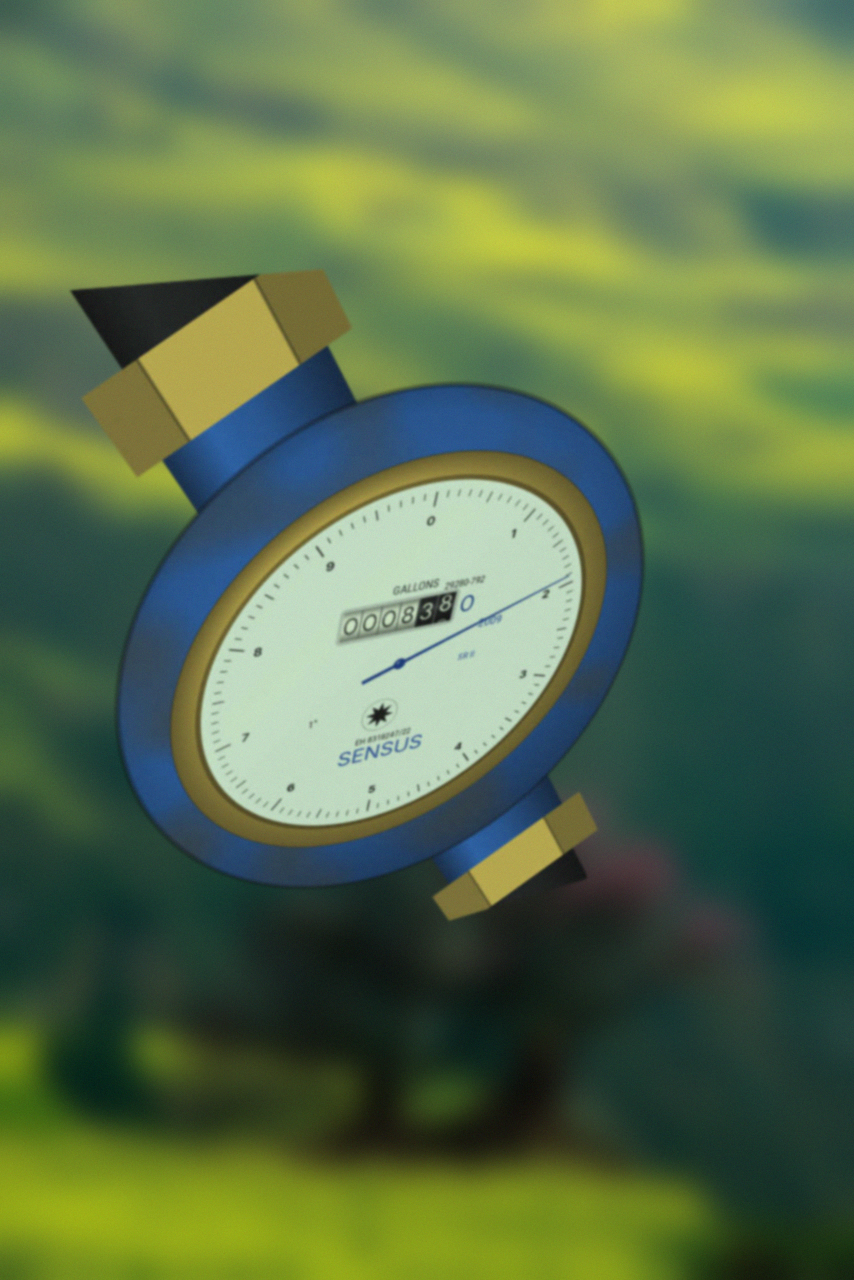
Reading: **8381.9** gal
